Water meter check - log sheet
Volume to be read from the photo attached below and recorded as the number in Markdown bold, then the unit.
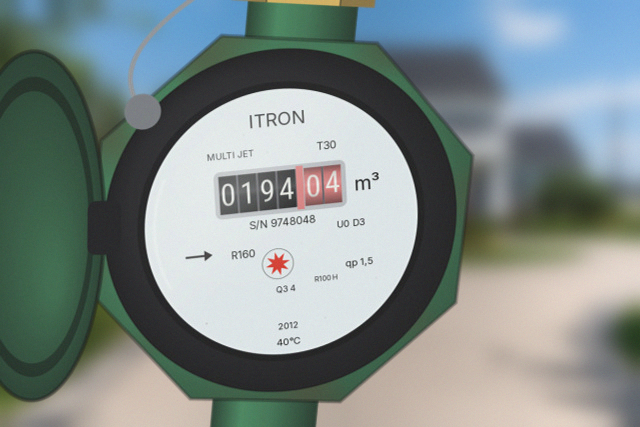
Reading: **194.04** m³
